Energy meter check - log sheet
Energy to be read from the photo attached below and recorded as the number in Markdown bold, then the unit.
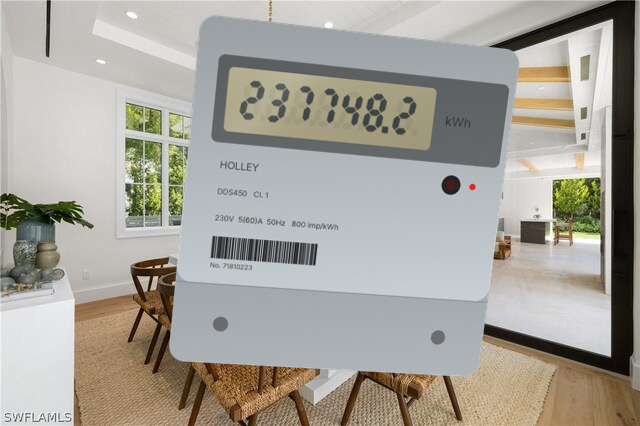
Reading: **237748.2** kWh
